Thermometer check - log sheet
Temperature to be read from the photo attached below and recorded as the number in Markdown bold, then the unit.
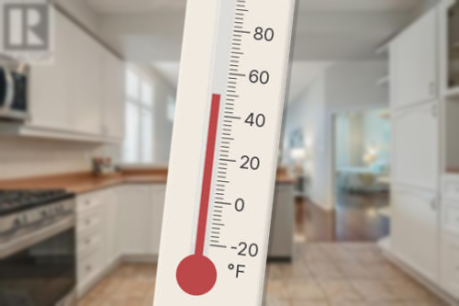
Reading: **50** °F
